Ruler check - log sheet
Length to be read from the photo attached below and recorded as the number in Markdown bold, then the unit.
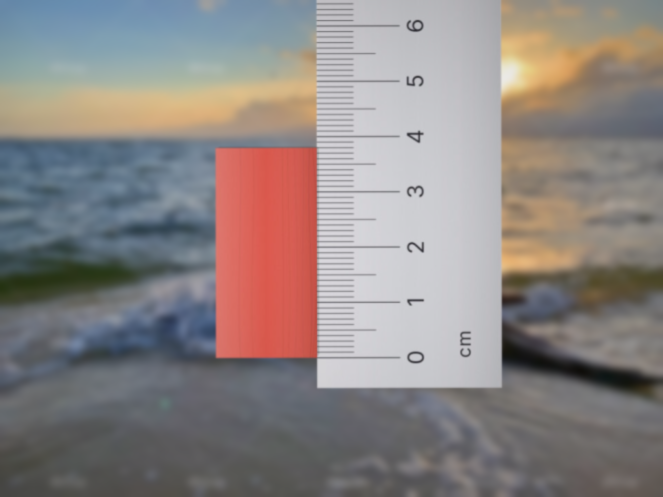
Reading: **3.8** cm
